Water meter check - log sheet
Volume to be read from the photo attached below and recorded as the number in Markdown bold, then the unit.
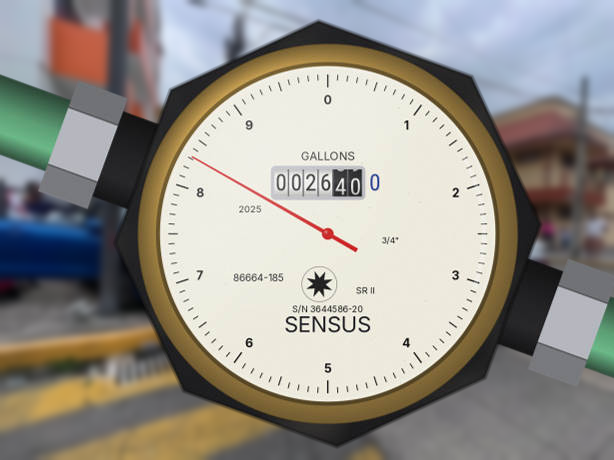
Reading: **26398.3** gal
